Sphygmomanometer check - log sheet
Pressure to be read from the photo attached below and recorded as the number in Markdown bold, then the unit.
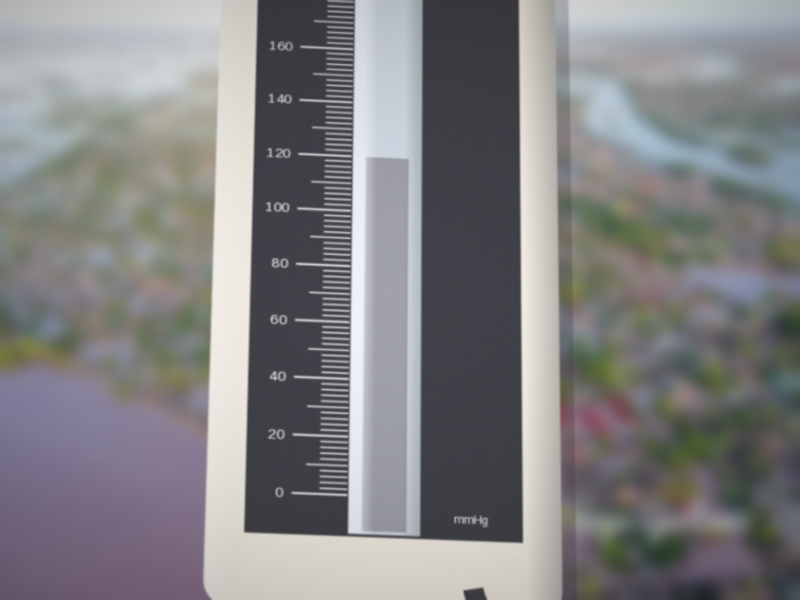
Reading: **120** mmHg
